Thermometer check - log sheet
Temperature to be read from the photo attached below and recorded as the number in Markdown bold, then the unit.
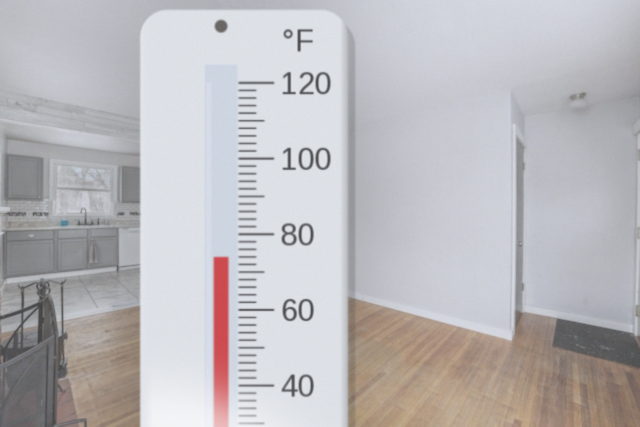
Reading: **74** °F
